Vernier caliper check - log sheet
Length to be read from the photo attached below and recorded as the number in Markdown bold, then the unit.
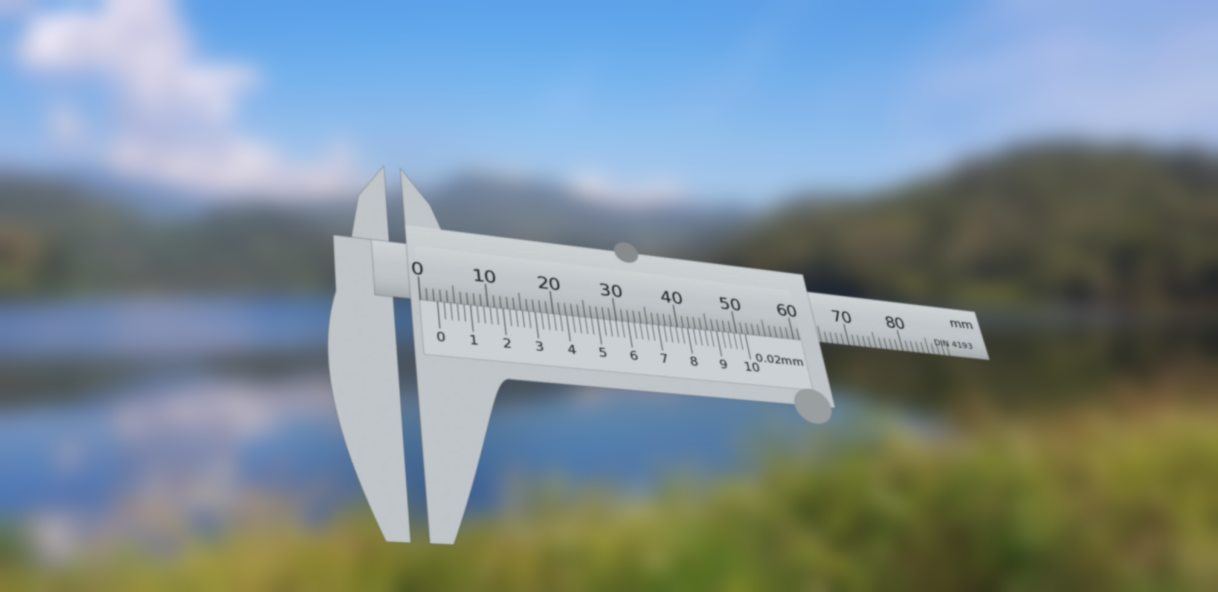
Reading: **2.5** mm
